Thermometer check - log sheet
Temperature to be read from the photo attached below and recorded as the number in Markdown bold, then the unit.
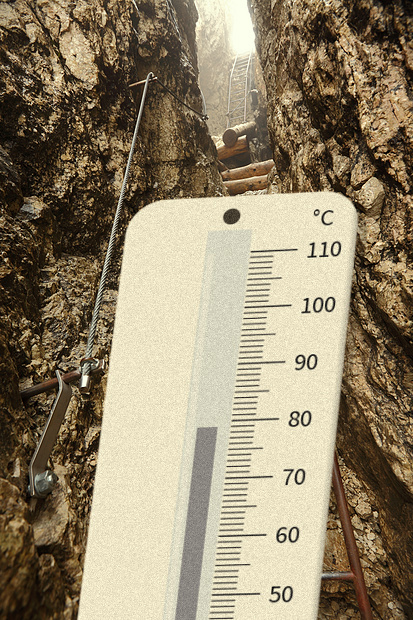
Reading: **79** °C
